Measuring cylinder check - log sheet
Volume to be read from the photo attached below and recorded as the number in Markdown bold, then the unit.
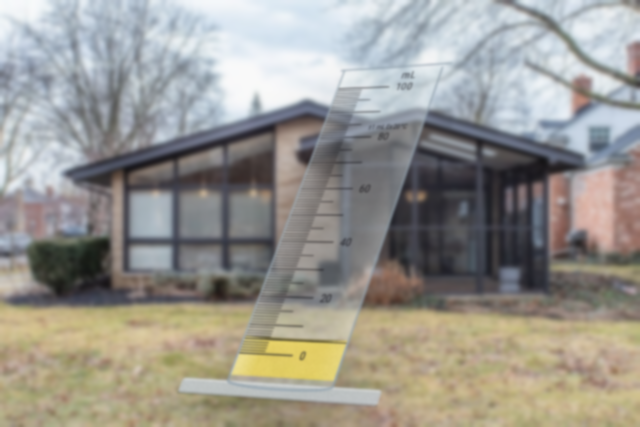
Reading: **5** mL
